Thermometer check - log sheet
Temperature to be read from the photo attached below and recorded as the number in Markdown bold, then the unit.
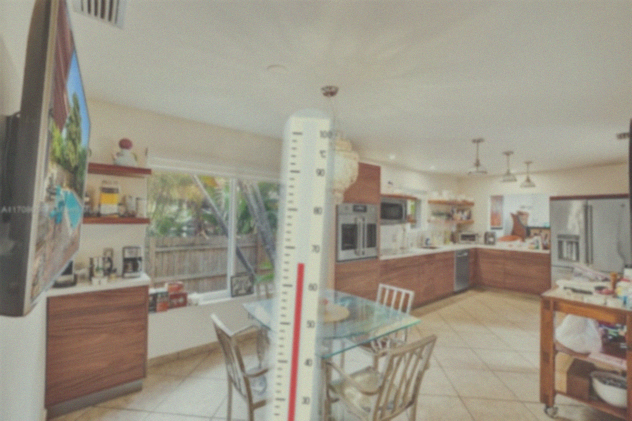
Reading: **66** °C
